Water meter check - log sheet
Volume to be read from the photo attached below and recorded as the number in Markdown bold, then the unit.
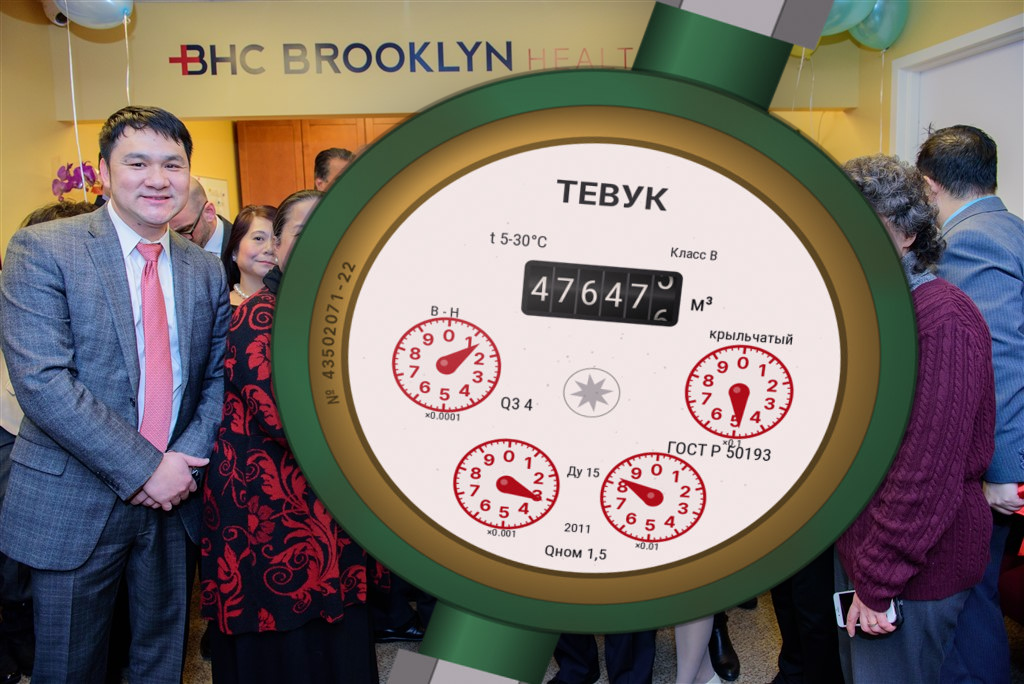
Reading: **476475.4831** m³
